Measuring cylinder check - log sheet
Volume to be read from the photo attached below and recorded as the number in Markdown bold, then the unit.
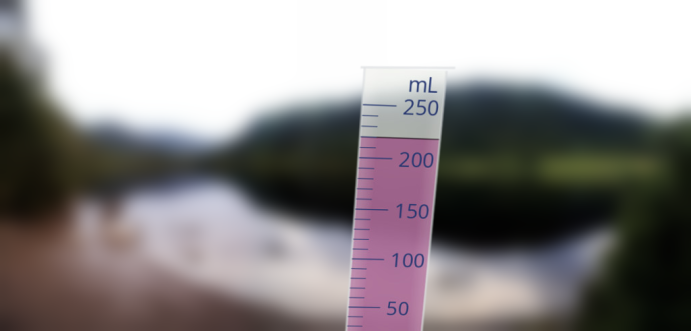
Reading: **220** mL
